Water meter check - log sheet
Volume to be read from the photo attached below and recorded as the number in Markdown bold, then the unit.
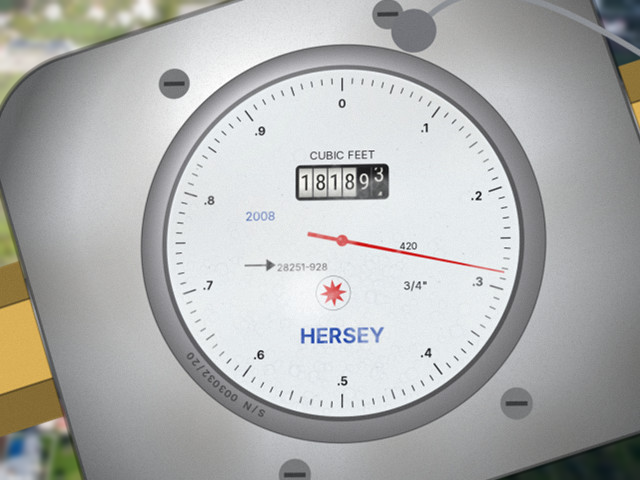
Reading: **181893.28** ft³
